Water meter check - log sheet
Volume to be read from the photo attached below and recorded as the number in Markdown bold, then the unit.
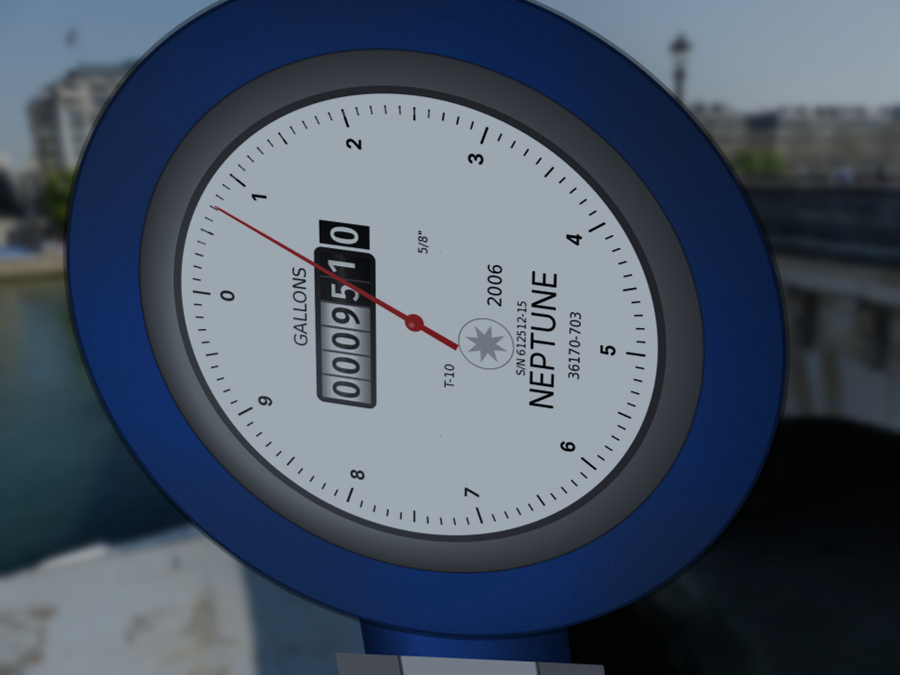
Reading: **9510.7** gal
